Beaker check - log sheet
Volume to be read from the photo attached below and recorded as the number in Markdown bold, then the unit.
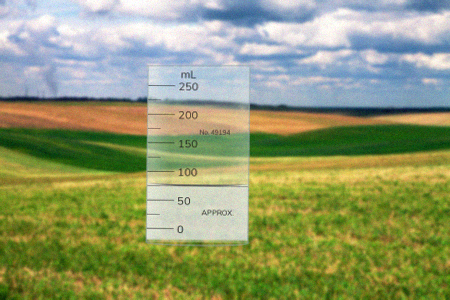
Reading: **75** mL
